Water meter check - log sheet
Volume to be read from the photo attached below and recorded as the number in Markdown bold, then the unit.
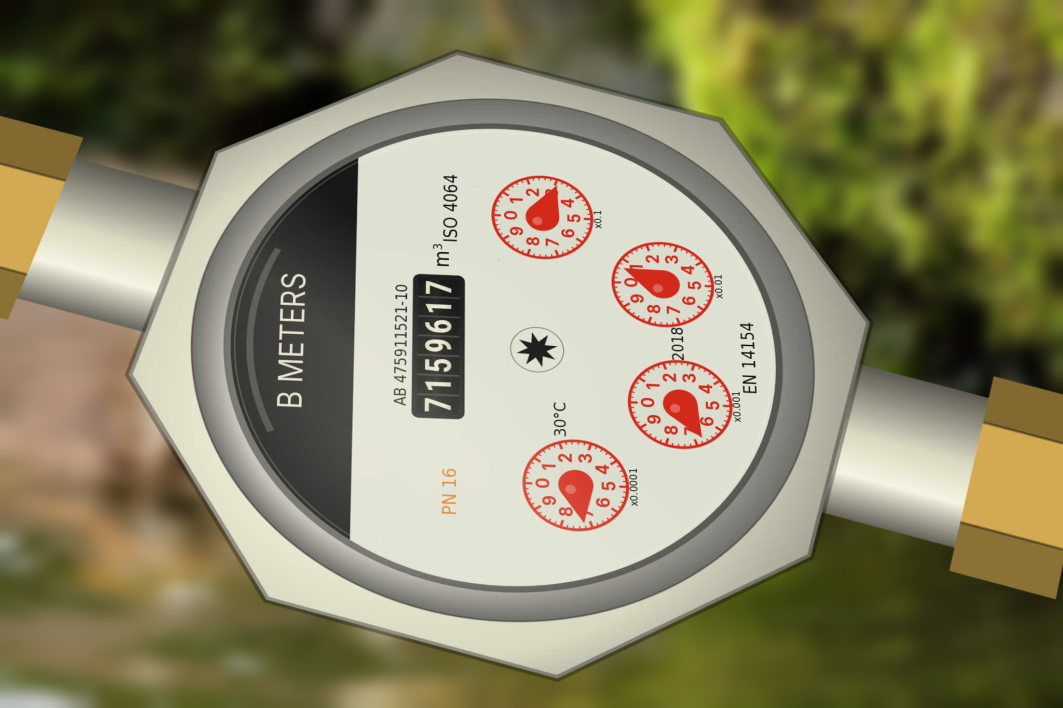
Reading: **7159617.3067** m³
